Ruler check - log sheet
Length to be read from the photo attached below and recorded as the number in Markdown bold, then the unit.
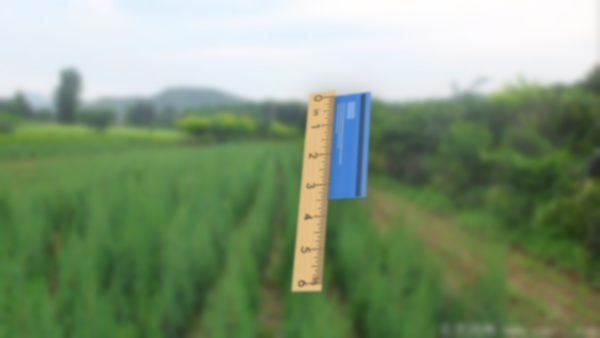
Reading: **3.5** in
